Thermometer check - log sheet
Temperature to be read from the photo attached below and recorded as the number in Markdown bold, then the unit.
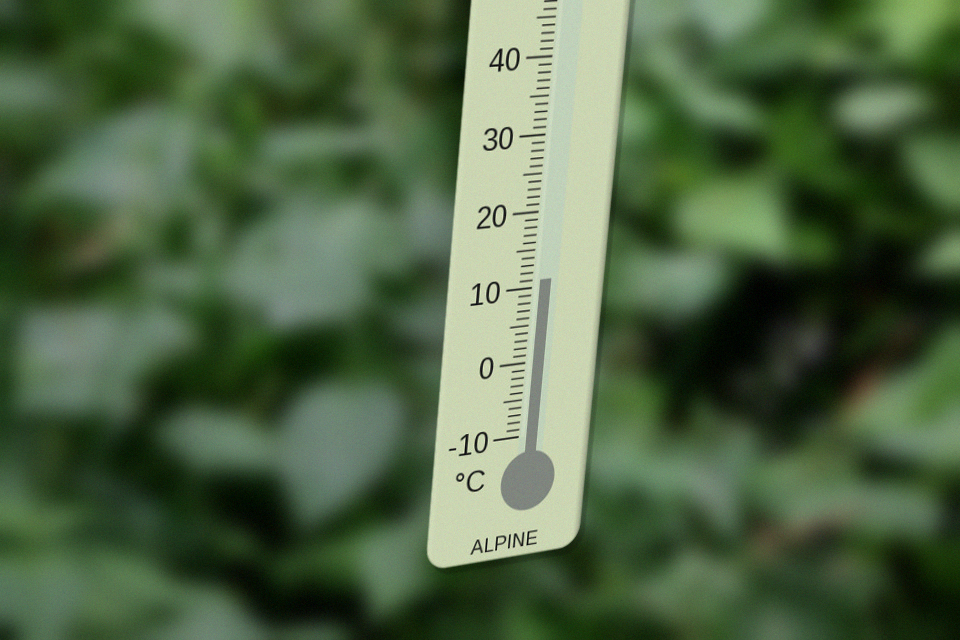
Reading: **11** °C
